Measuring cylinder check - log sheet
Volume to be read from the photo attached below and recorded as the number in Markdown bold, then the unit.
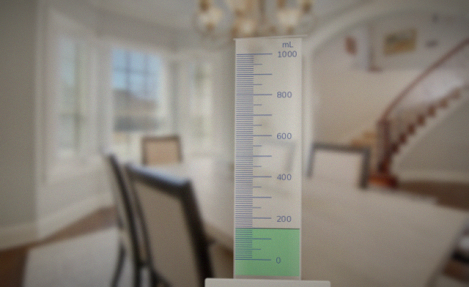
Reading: **150** mL
